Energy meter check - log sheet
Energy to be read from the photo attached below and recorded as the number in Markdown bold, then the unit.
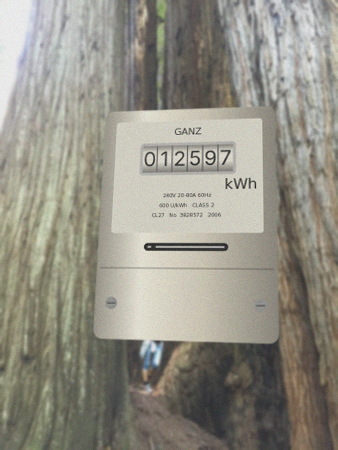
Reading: **12597** kWh
